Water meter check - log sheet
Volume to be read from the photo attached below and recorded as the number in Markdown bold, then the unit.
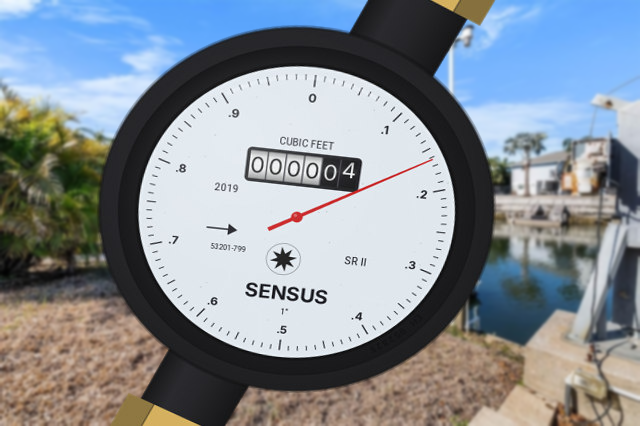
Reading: **4.16** ft³
